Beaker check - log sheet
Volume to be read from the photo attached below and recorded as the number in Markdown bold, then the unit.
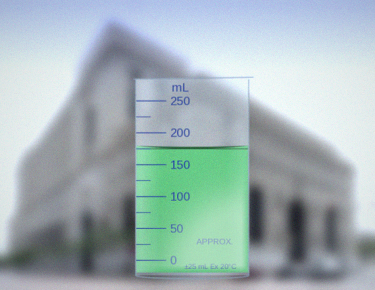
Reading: **175** mL
